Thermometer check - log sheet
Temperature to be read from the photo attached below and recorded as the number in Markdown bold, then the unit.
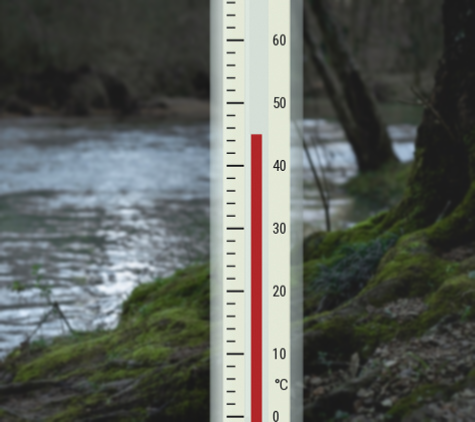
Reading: **45** °C
